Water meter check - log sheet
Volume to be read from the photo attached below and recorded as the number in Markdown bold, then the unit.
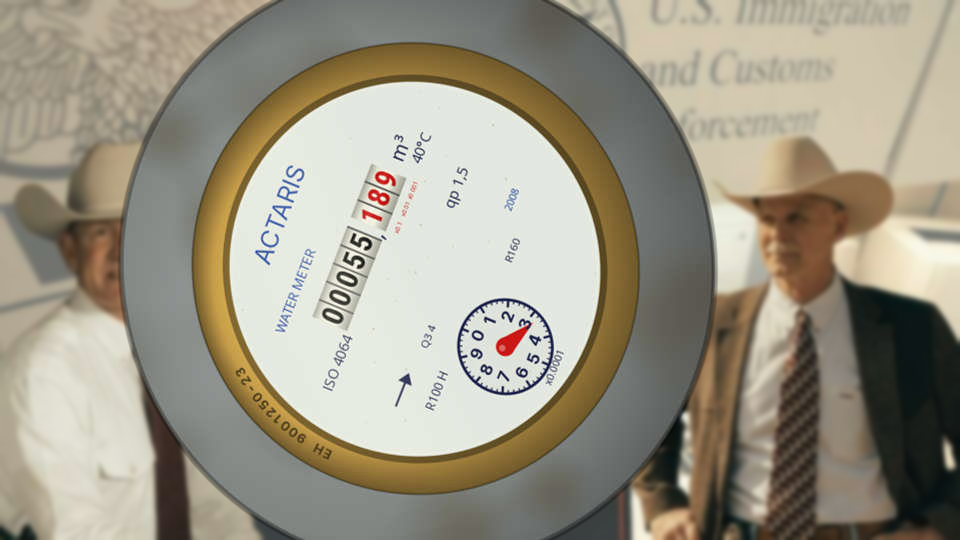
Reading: **55.1893** m³
